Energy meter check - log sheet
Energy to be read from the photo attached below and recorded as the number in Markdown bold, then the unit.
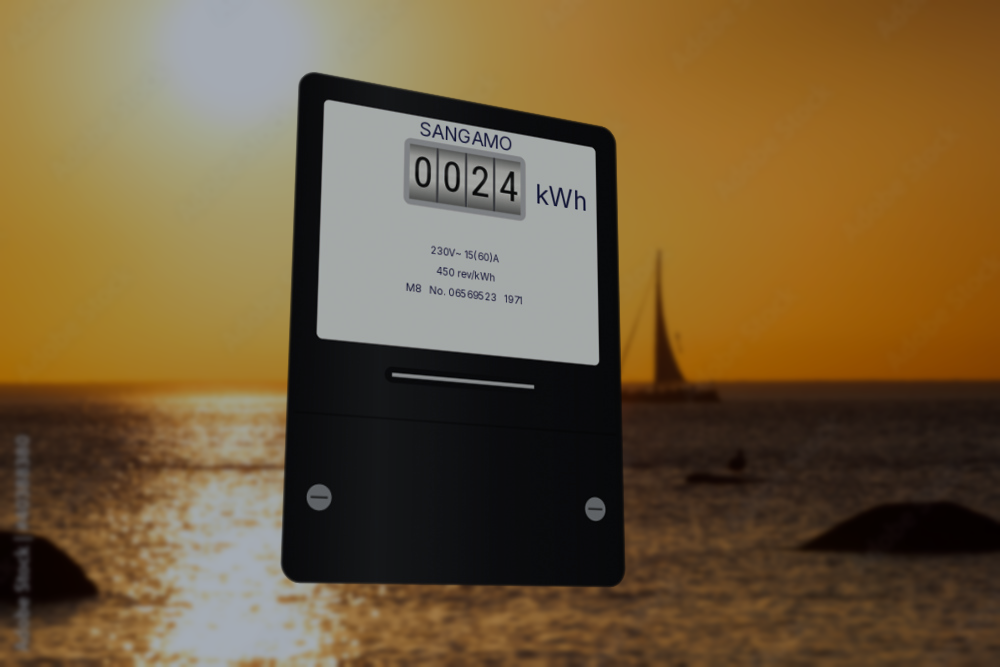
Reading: **24** kWh
